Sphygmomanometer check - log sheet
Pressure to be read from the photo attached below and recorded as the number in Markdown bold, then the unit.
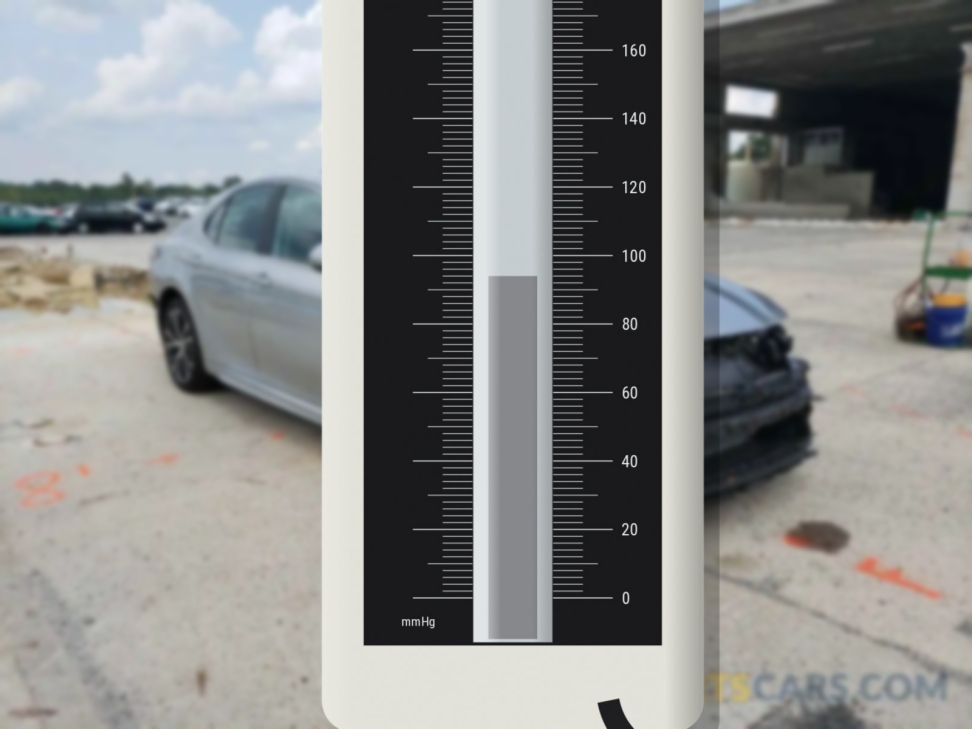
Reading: **94** mmHg
